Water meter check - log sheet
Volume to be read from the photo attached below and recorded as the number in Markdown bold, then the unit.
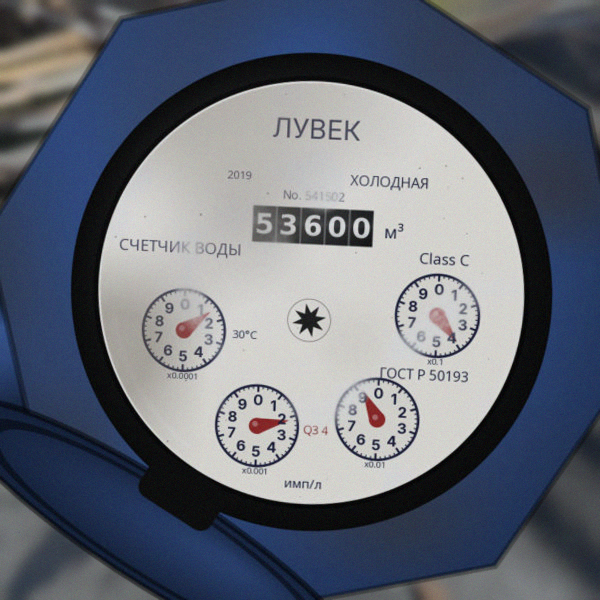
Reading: **53600.3921** m³
